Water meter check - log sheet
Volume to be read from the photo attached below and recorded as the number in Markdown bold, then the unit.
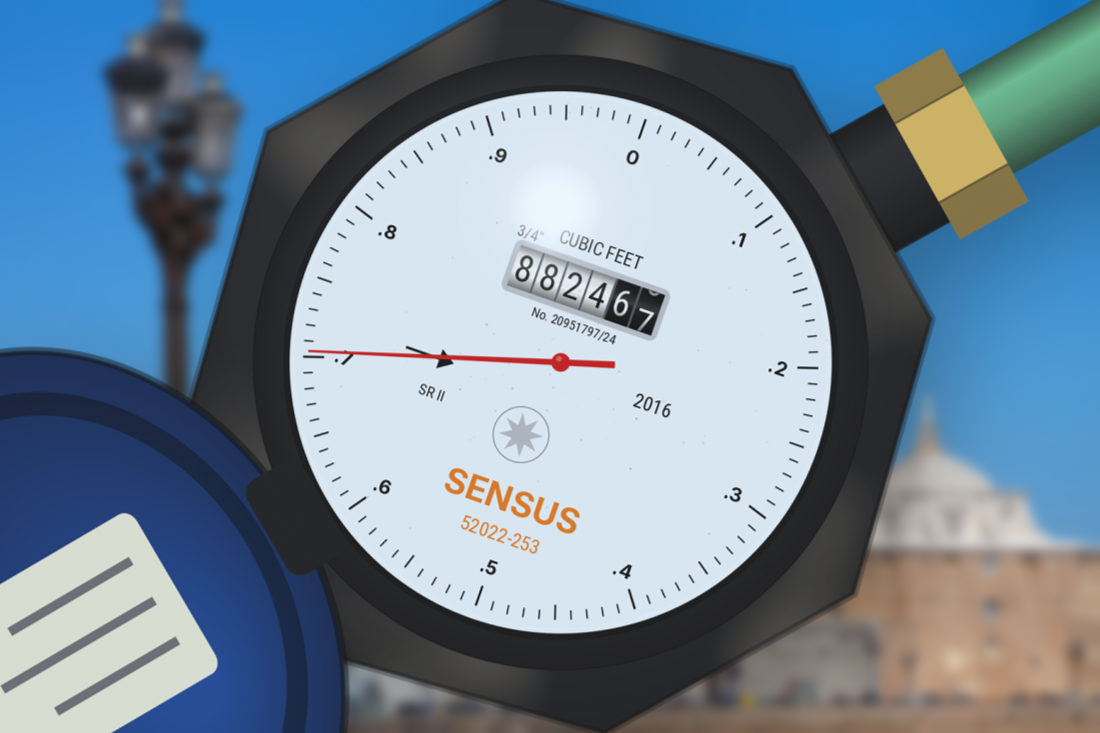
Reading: **882466.70** ft³
